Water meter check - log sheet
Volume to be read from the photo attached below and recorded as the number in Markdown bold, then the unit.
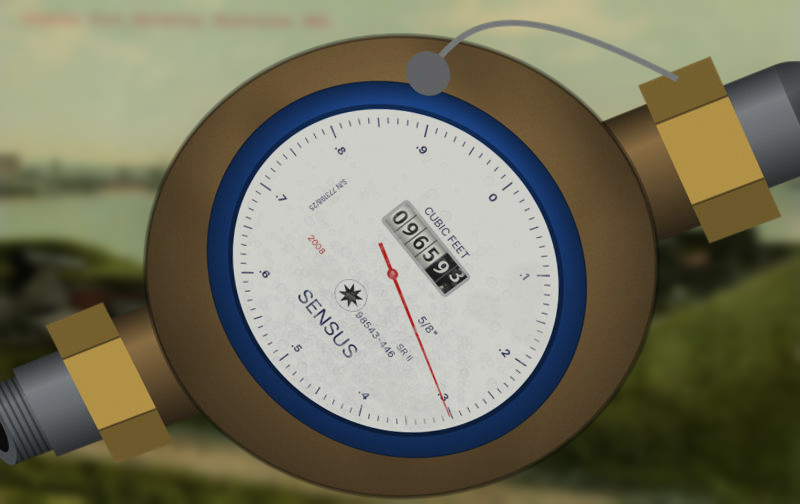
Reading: **96593.30** ft³
